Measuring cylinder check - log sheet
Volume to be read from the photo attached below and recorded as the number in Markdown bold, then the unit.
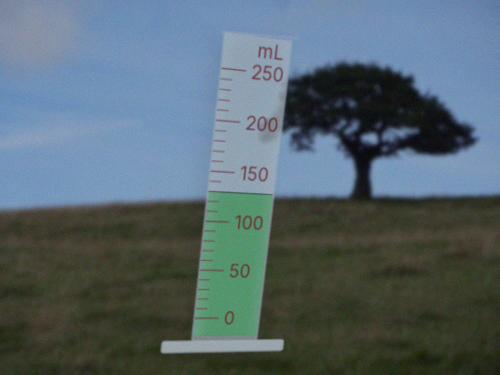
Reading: **130** mL
